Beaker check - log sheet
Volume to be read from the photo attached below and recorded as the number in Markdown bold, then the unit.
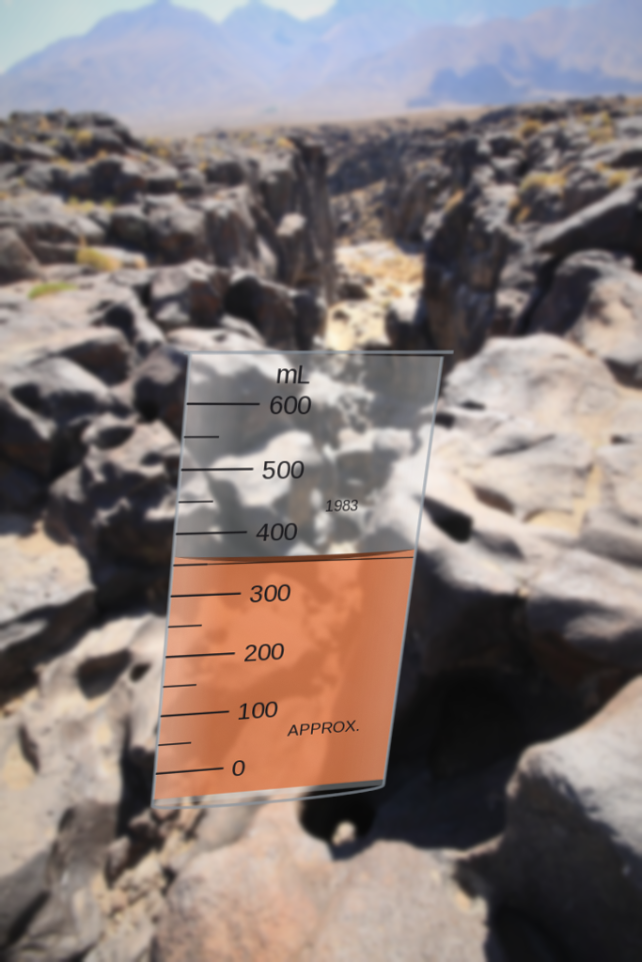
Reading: **350** mL
